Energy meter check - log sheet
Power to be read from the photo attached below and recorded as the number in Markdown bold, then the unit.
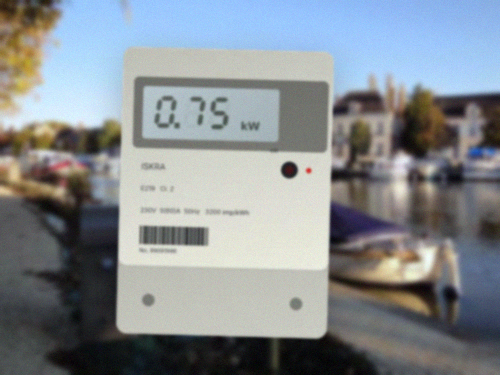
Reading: **0.75** kW
